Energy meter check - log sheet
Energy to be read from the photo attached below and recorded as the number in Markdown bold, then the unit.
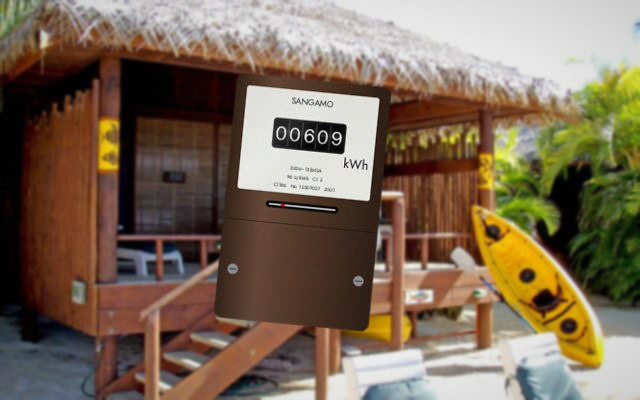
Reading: **609** kWh
